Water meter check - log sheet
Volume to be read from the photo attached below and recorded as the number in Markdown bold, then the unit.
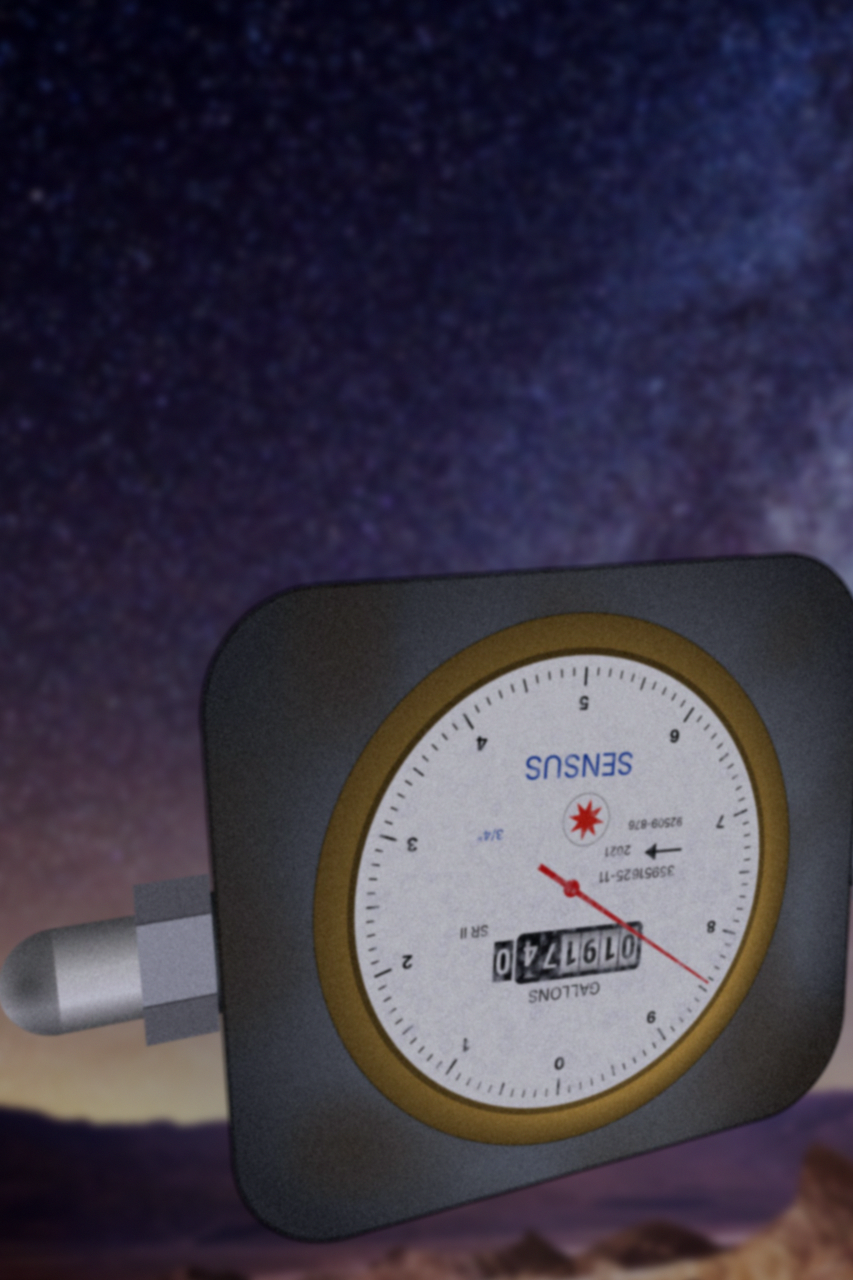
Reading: **191738.4** gal
